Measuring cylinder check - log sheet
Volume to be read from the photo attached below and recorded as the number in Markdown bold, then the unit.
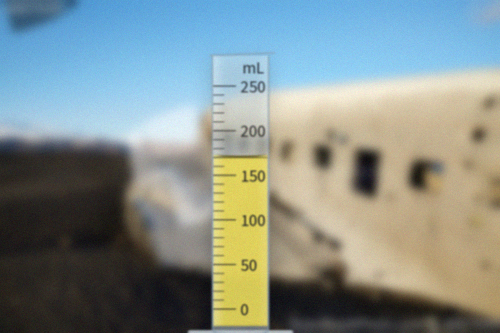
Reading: **170** mL
